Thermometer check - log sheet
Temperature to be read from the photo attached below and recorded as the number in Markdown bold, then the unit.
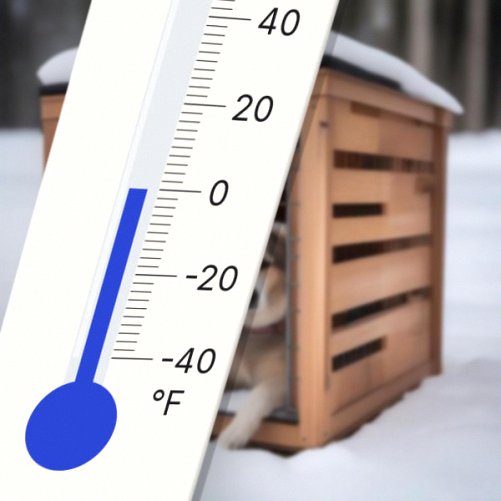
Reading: **0** °F
